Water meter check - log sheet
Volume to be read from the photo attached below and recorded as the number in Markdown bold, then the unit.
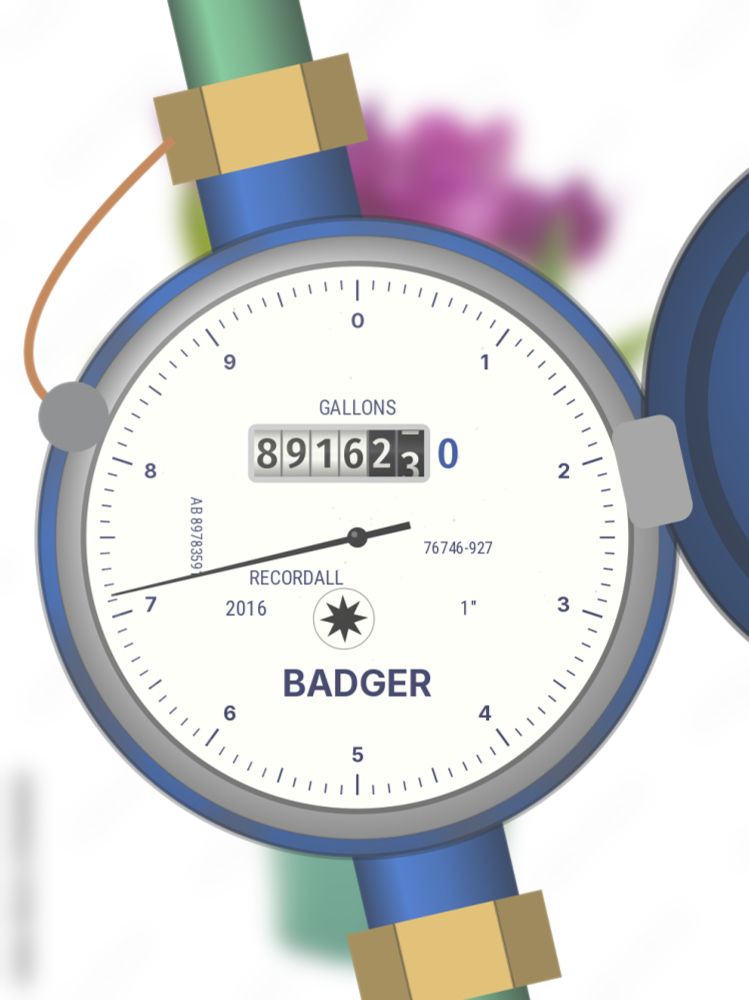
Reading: **8916227.1** gal
